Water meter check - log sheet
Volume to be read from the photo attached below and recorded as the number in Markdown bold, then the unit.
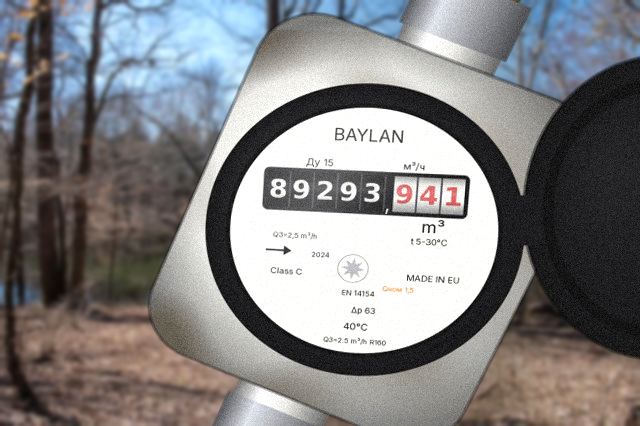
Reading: **89293.941** m³
